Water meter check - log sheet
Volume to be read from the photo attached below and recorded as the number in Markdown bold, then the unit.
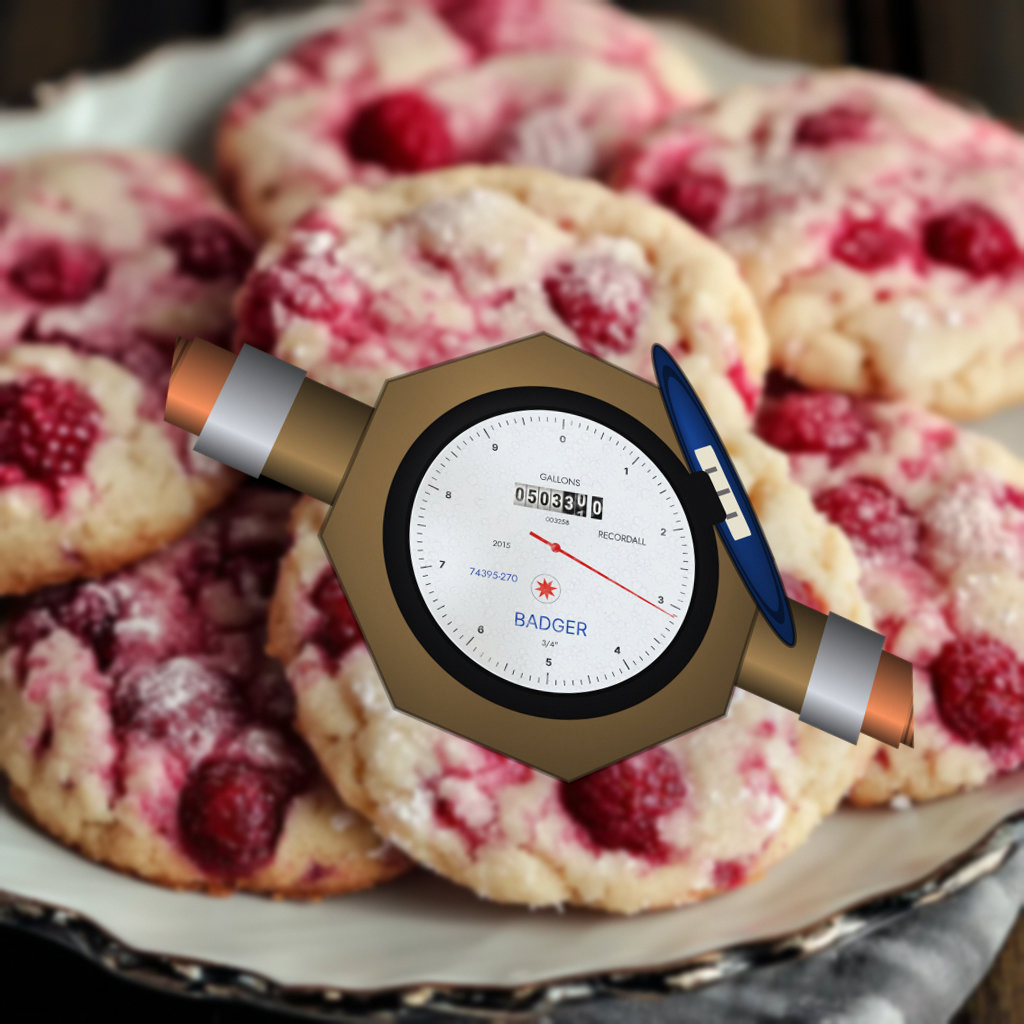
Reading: **503303.1** gal
